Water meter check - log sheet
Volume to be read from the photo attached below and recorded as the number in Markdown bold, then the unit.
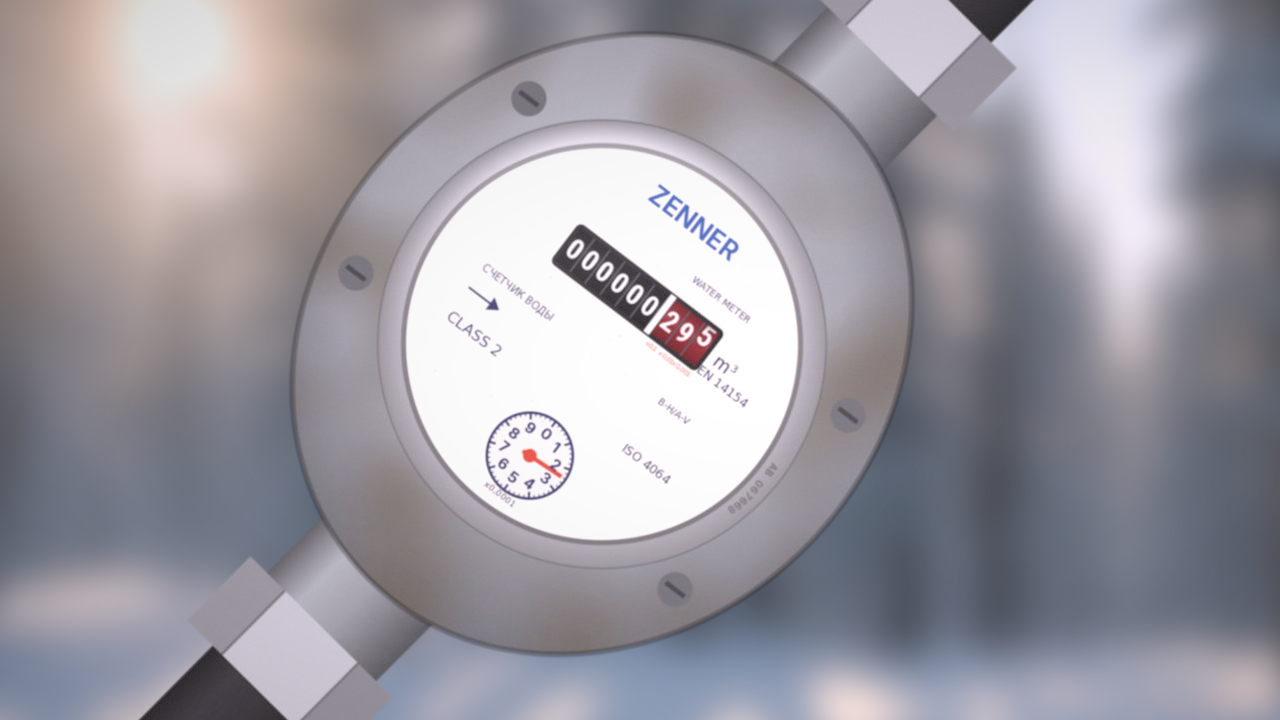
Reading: **0.2952** m³
